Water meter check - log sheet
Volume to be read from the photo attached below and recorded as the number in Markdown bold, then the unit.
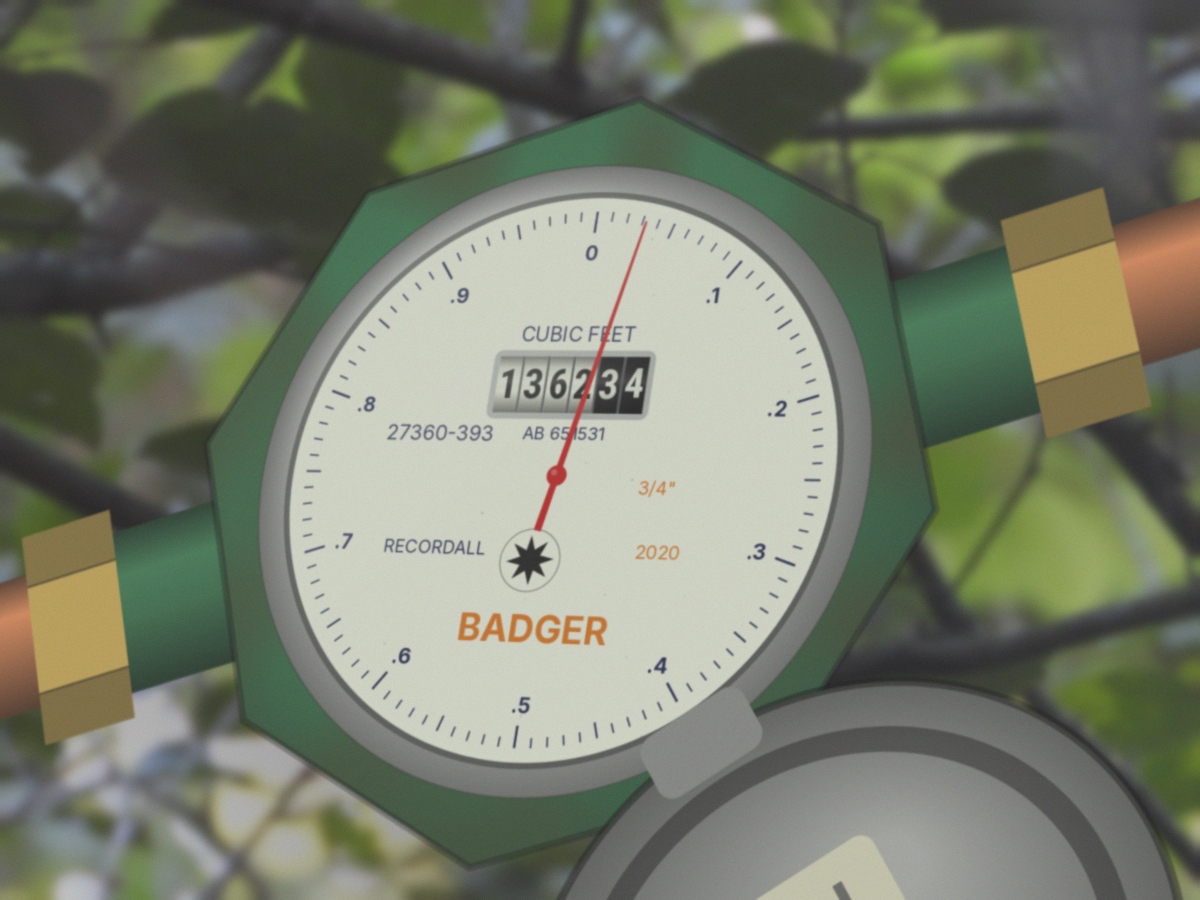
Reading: **136234.03** ft³
